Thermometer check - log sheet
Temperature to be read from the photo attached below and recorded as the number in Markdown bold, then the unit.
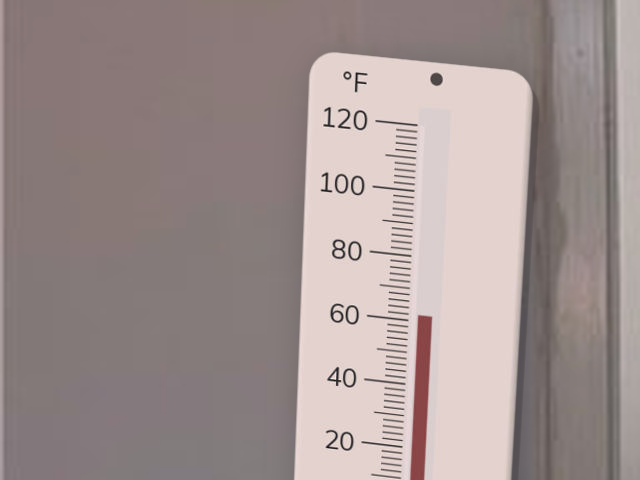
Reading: **62** °F
